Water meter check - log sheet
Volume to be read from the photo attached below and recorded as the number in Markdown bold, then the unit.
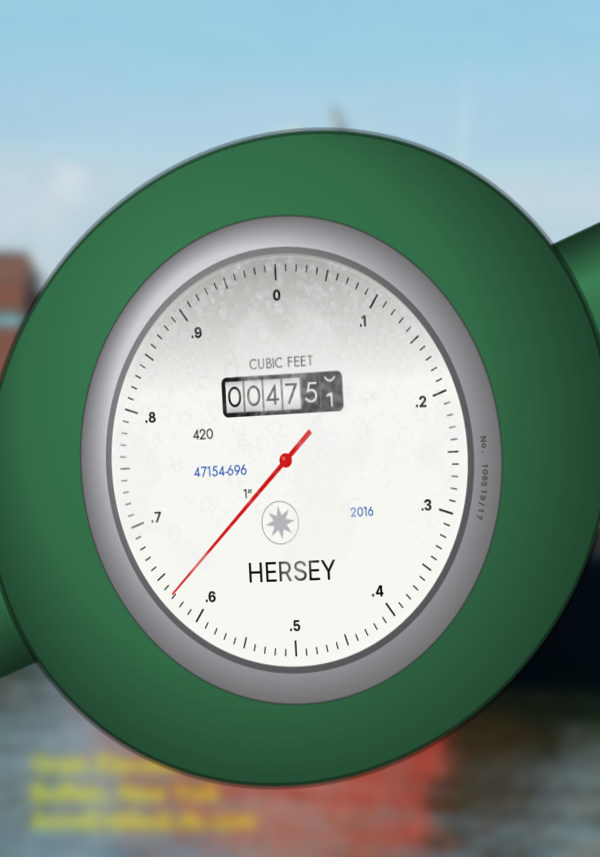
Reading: **4750.63** ft³
